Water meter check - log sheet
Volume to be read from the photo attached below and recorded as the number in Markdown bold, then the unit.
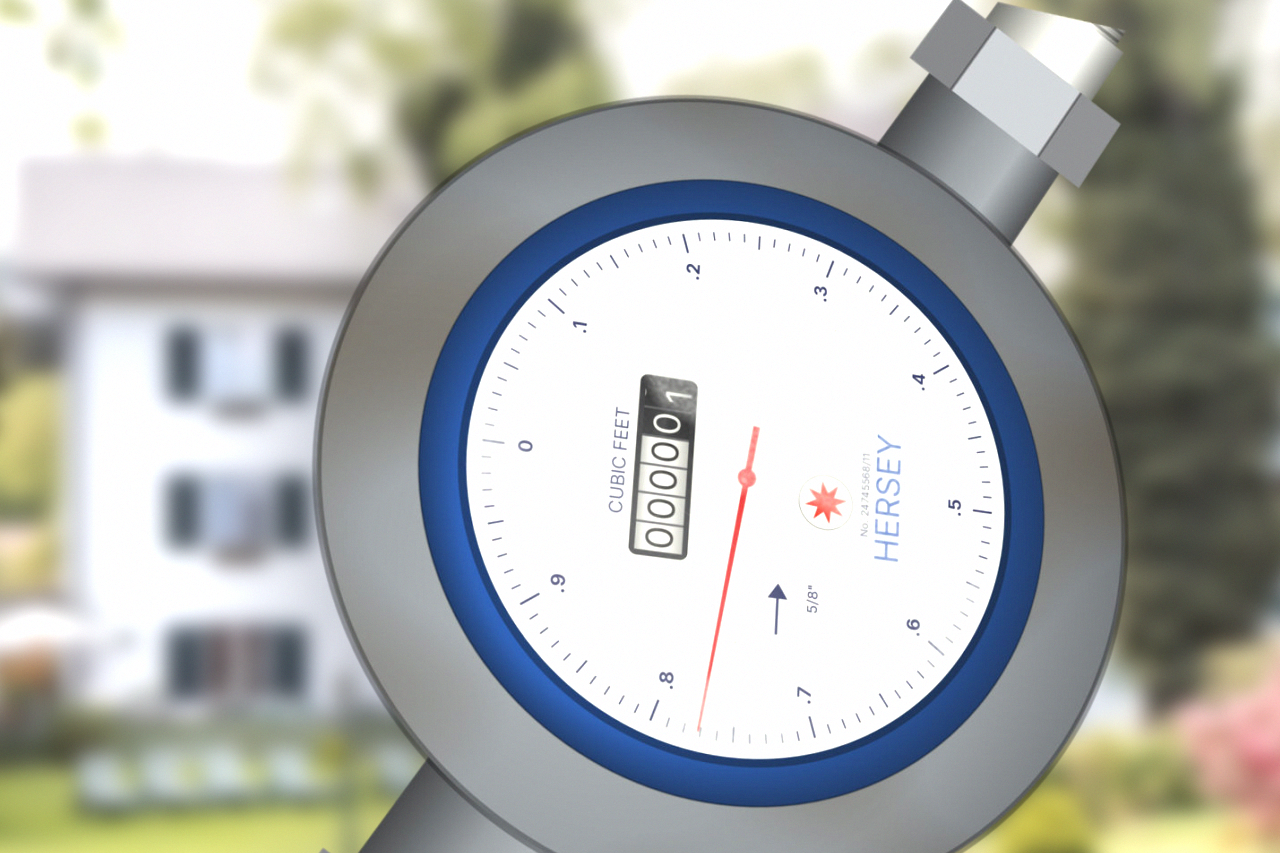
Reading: **0.77** ft³
